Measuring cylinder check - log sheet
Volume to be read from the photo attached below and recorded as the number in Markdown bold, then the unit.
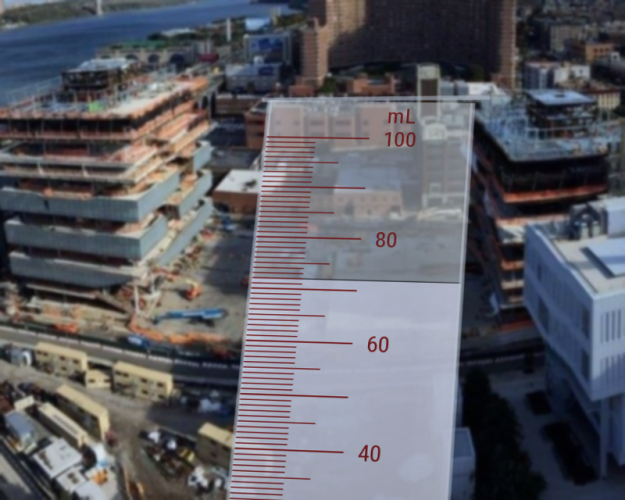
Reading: **72** mL
